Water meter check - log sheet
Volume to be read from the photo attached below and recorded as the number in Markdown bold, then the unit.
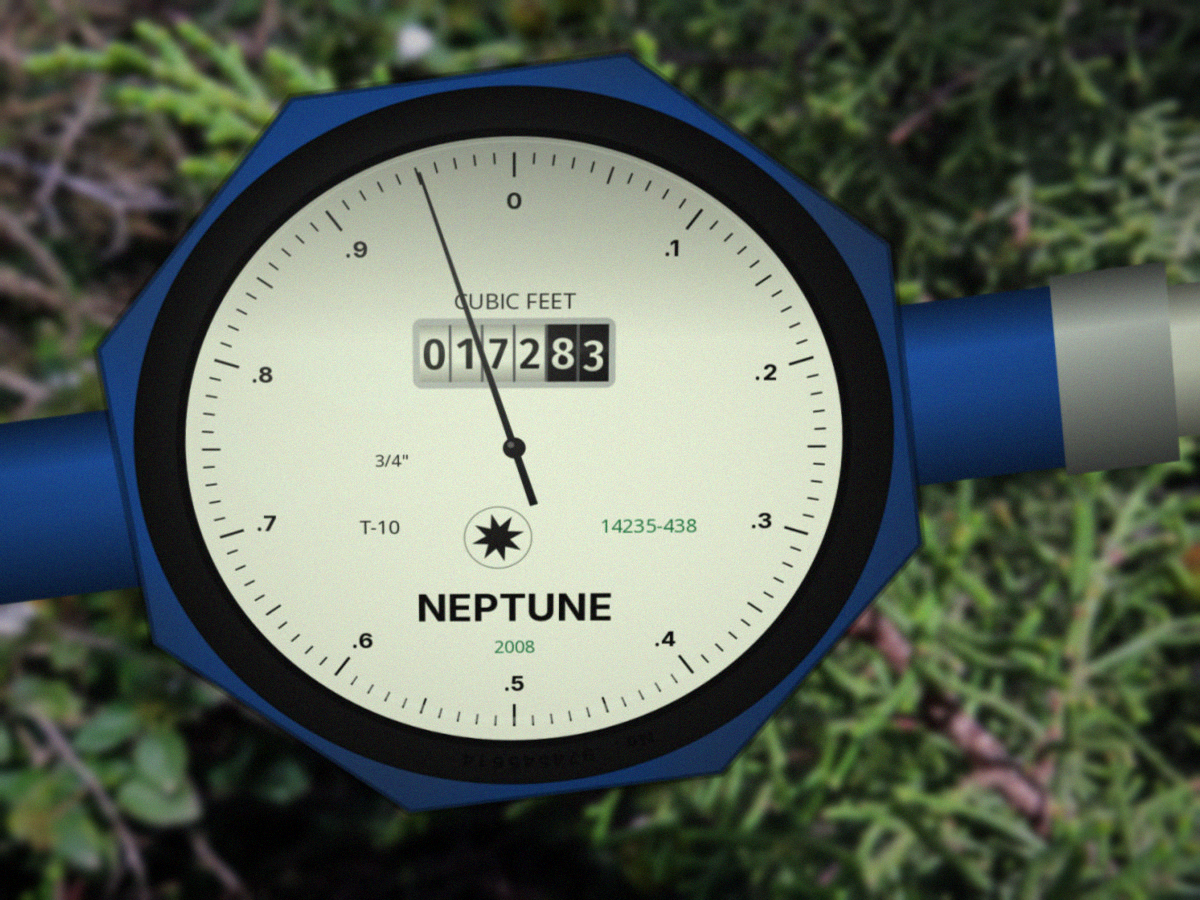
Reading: **17282.95** ft³
